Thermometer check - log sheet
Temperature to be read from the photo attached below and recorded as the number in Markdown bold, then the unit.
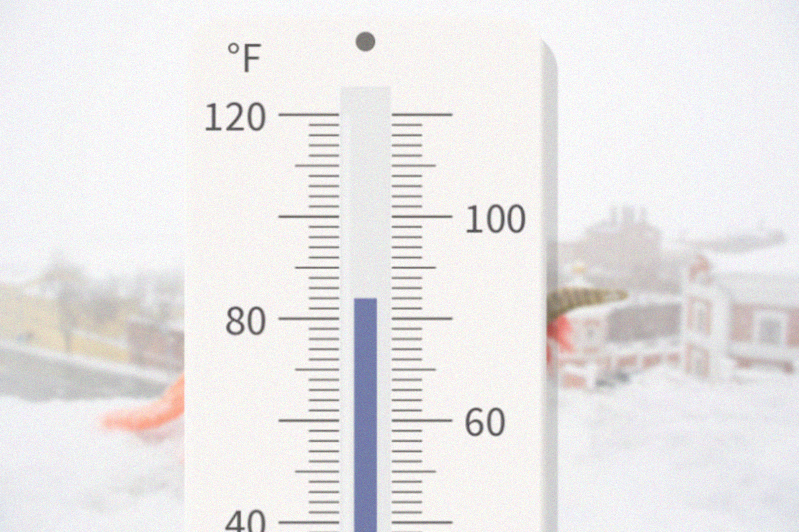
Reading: **84** °F
